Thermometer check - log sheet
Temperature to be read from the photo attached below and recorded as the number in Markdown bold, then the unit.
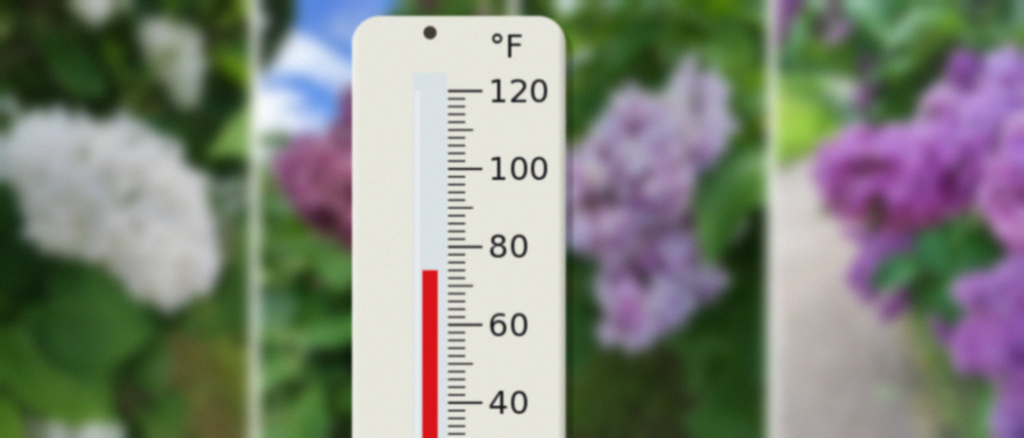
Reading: **74** °F
